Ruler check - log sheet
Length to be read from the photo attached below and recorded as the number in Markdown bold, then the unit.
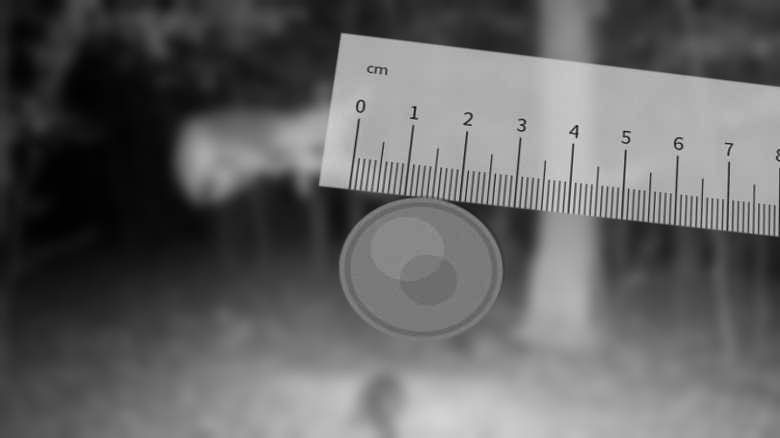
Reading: **2.9** cm
